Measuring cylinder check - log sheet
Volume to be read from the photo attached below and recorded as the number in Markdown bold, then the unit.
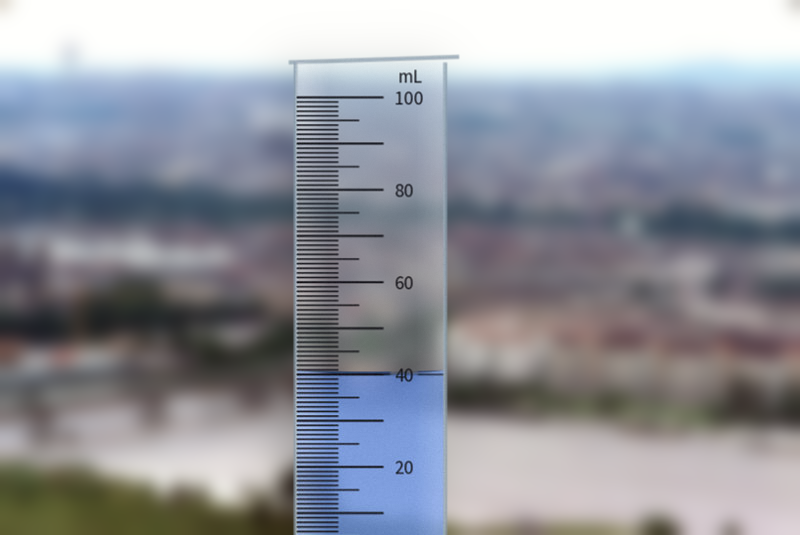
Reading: **40** mL
